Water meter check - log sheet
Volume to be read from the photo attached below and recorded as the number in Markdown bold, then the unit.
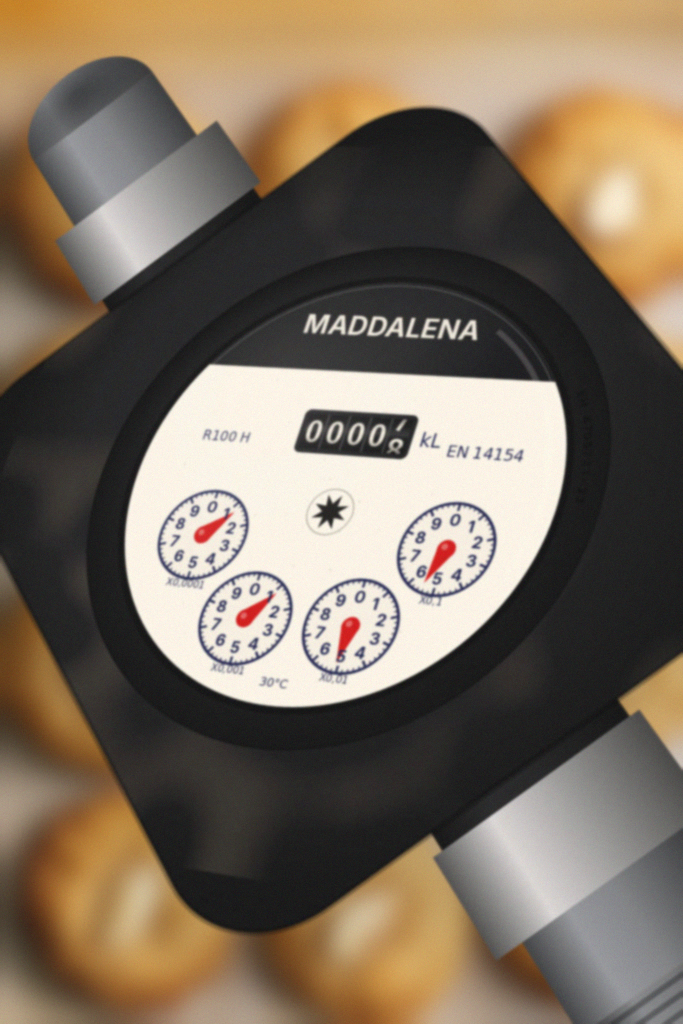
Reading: **7.5511** kL
